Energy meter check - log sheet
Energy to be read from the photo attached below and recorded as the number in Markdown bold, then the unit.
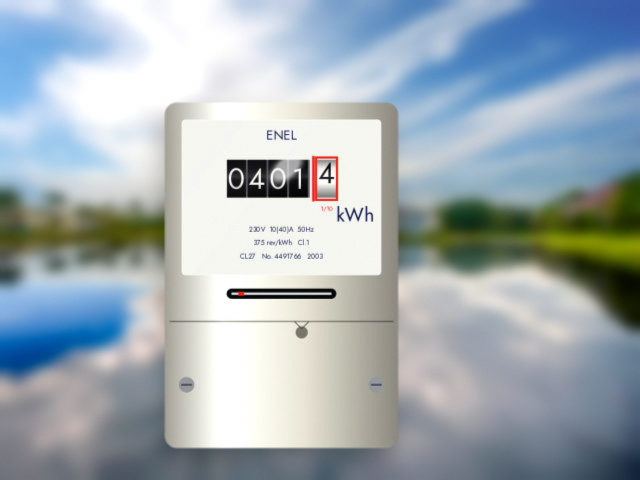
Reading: **401.4** kWh
